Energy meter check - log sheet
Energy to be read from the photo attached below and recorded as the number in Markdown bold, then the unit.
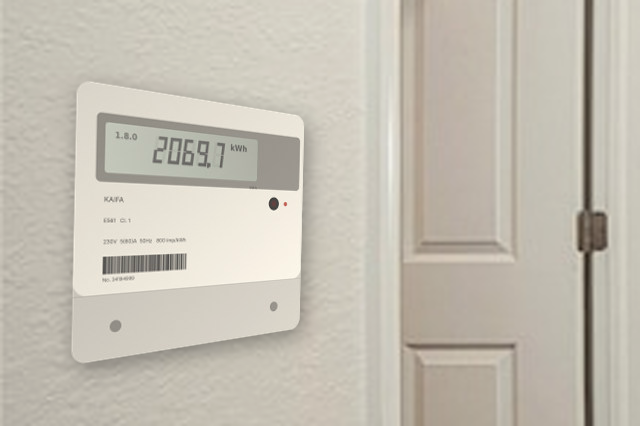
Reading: **2069.7** kWh
